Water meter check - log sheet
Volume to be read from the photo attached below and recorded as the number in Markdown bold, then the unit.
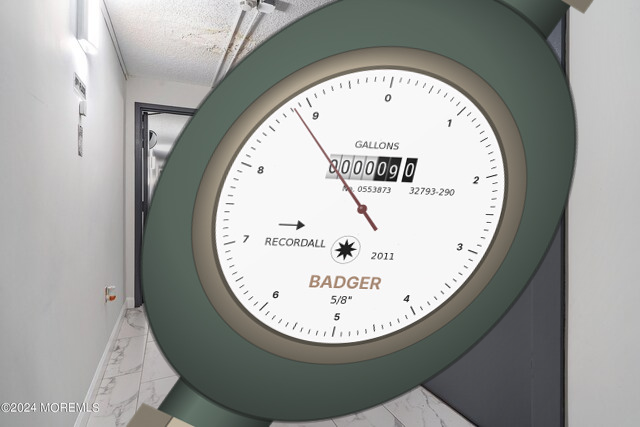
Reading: **88.8** gal
